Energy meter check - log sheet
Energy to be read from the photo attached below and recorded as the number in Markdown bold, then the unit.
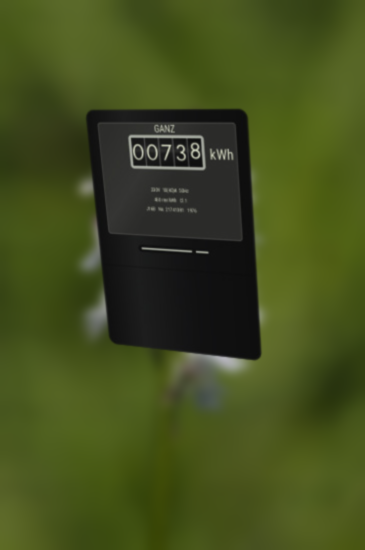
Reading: **738** kWh
